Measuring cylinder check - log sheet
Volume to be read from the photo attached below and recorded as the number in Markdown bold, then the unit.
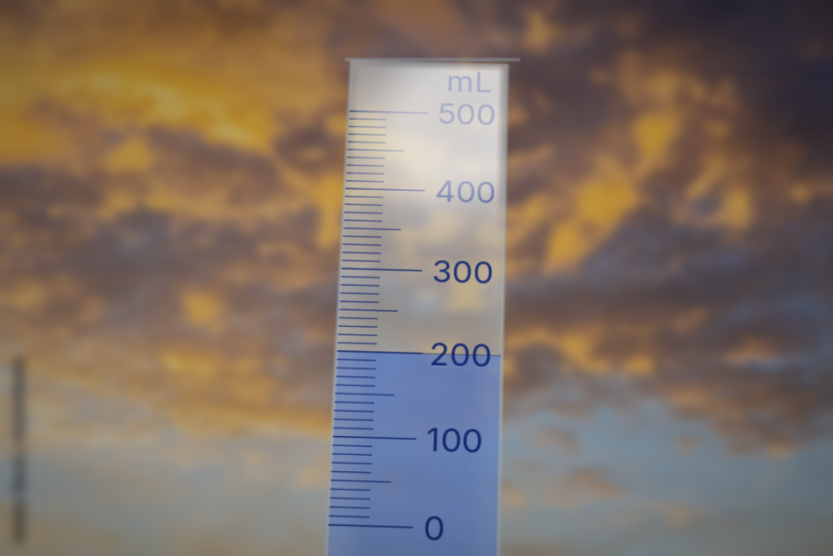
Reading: **200** mL
